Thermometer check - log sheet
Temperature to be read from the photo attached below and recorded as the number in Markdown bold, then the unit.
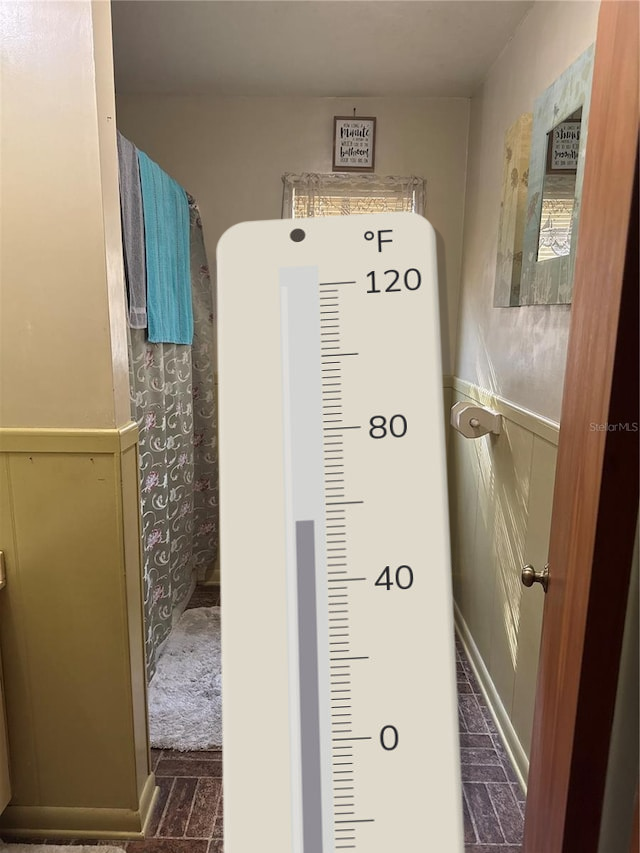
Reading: **56** °F
